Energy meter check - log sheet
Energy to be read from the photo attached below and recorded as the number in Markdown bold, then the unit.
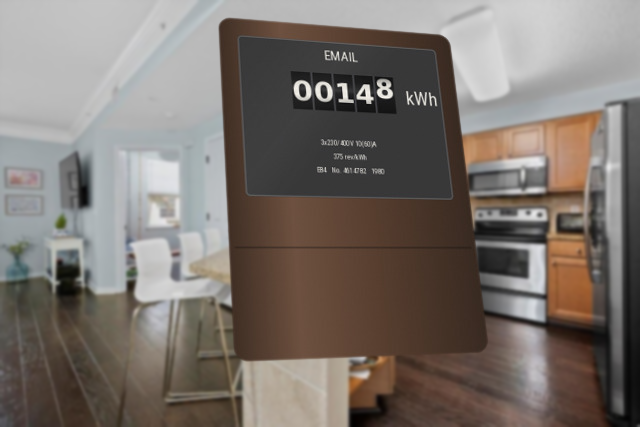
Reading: **148** kWh
